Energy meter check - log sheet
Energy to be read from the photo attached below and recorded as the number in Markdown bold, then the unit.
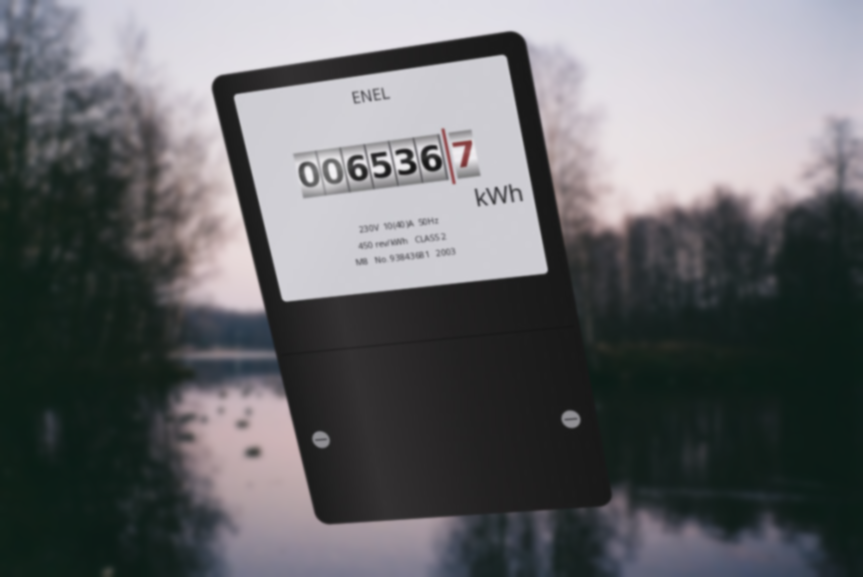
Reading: **6536.7** kWh
